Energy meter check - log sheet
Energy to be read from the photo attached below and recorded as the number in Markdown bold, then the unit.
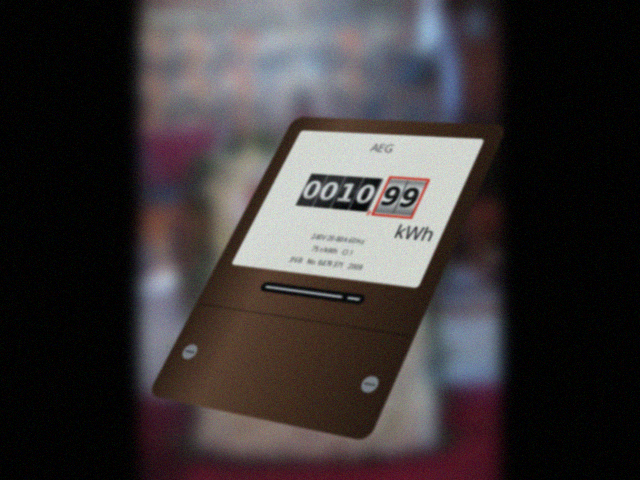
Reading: **10.99** kWh
